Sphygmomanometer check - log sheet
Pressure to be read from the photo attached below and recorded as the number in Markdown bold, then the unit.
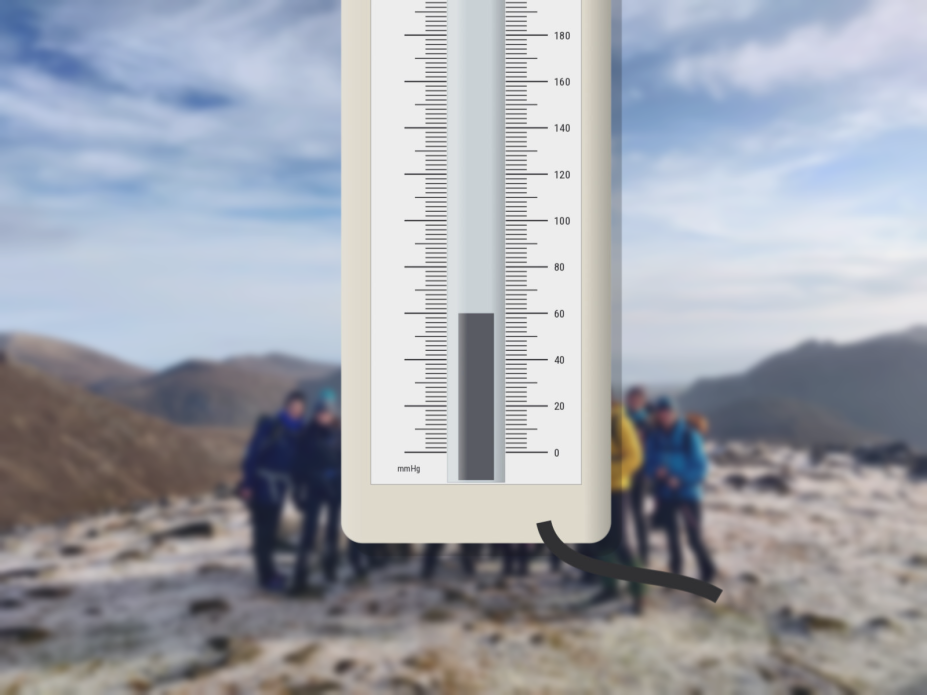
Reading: **60** mmHg
